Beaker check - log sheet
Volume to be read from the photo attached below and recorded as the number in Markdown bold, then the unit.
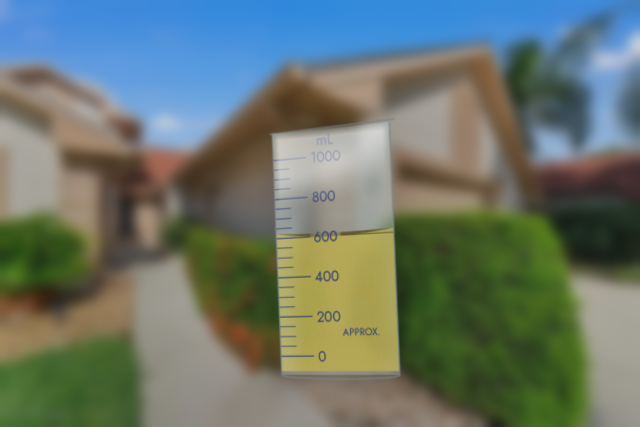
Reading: **600** mL
